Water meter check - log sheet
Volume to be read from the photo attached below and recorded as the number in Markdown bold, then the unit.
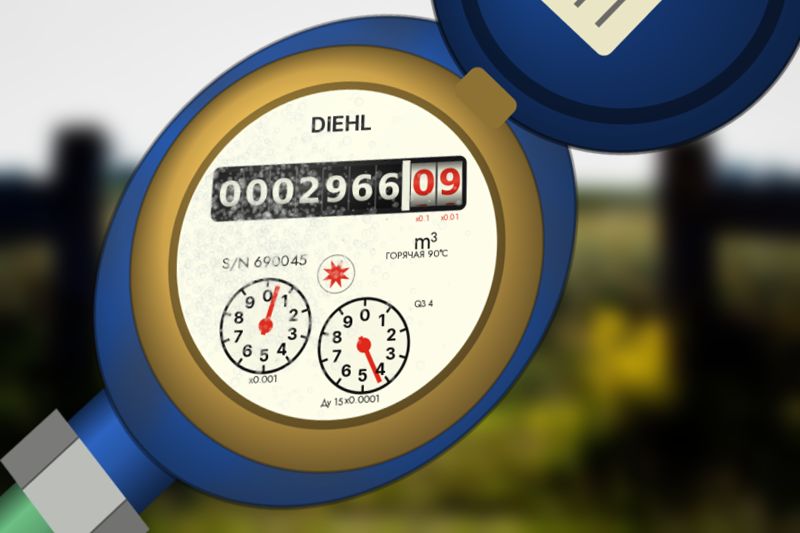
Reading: **2966.0904** m³
